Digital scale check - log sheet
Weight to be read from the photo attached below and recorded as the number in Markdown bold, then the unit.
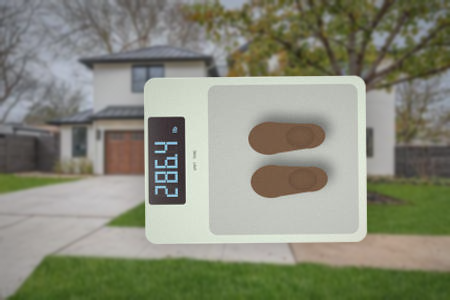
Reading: **286.4** lb
